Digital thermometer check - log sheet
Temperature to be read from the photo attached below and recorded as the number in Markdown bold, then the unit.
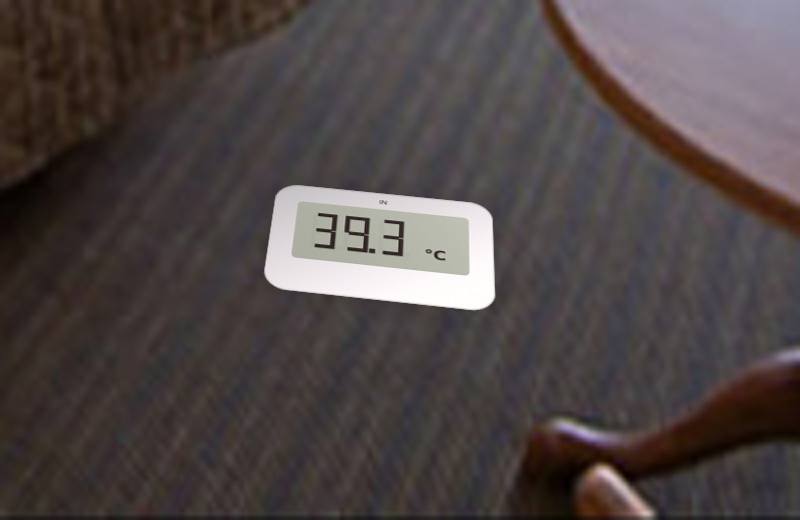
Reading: **39.3** °C
